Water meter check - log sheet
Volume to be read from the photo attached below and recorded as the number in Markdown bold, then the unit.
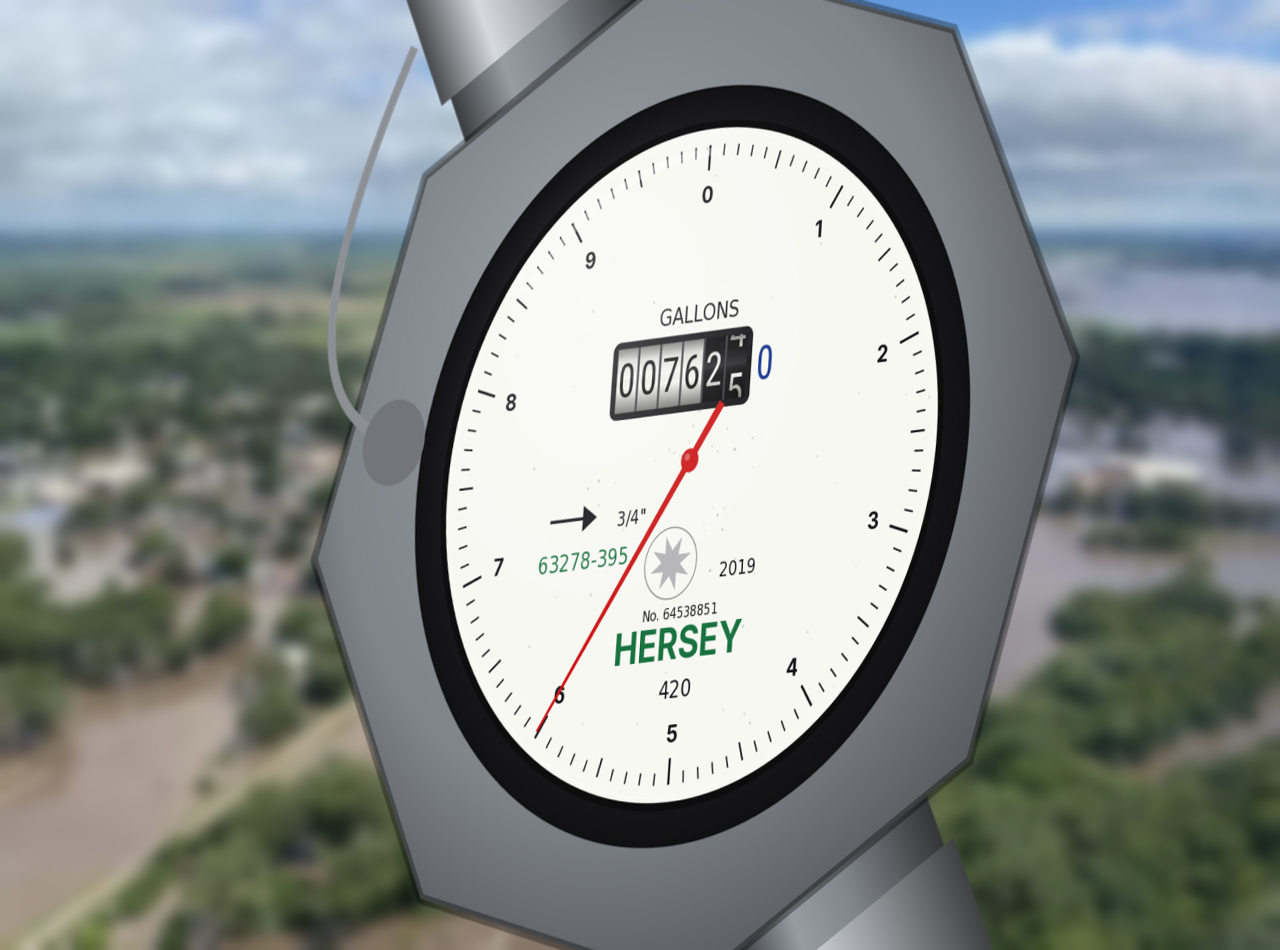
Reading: **76246.0** gal
